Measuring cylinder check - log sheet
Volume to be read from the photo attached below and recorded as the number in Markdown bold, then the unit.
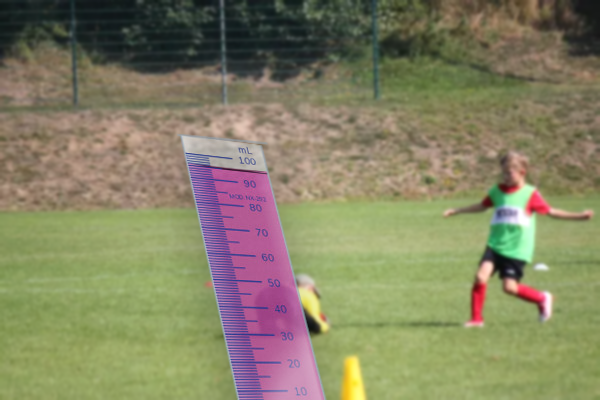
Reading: **95** mL
